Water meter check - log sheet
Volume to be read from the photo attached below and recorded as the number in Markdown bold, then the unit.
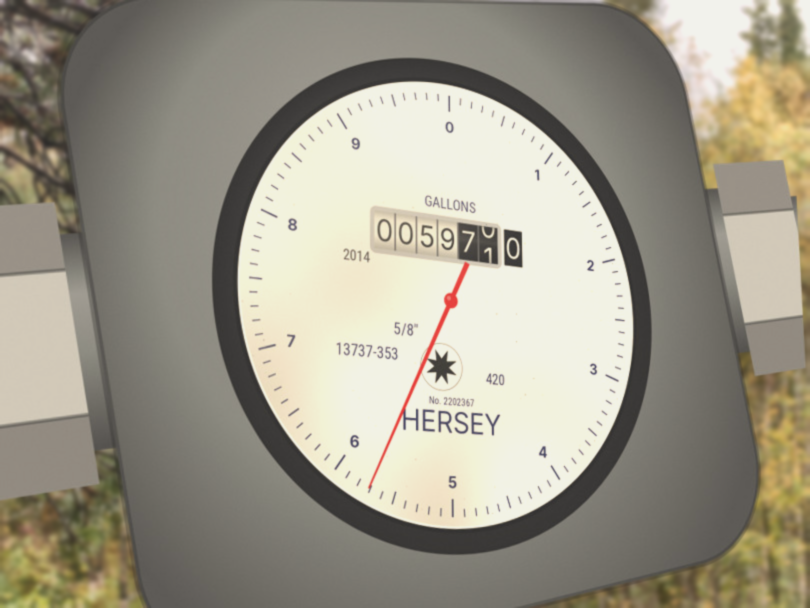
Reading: **59705.7** gal
